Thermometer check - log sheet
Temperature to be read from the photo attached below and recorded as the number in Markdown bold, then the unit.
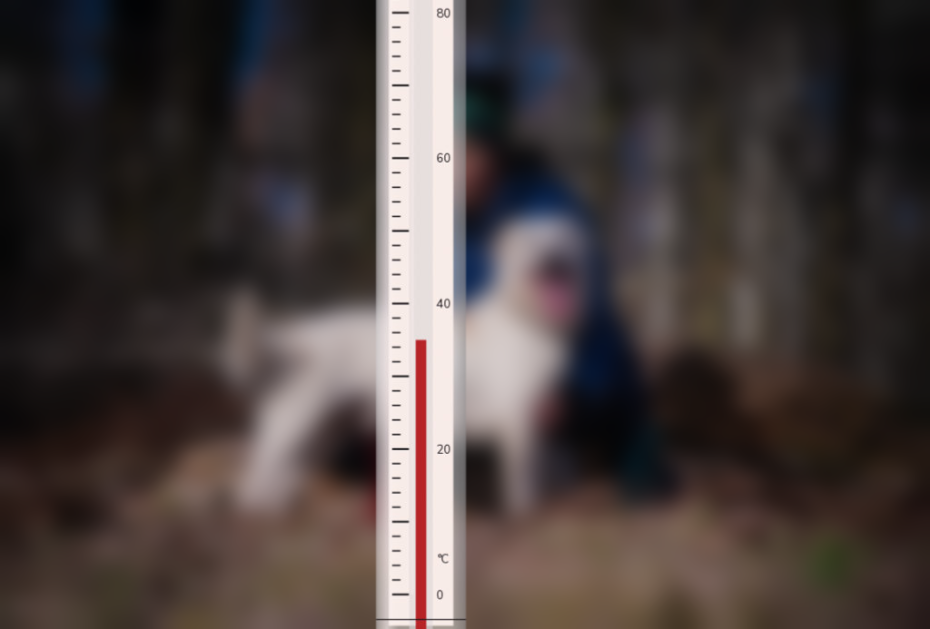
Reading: **35** °C
